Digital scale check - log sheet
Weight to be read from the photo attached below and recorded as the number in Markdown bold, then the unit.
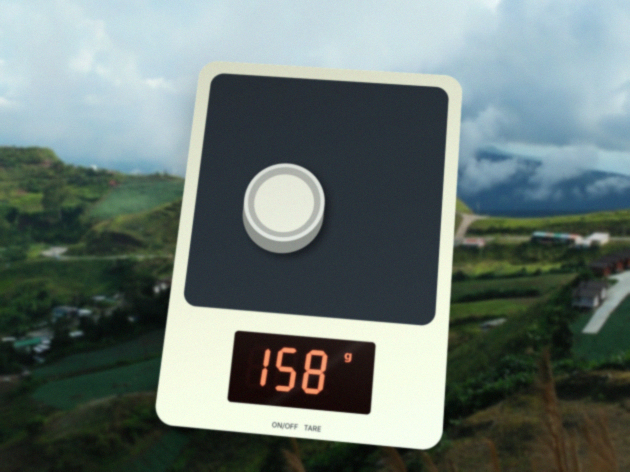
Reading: **158** g
